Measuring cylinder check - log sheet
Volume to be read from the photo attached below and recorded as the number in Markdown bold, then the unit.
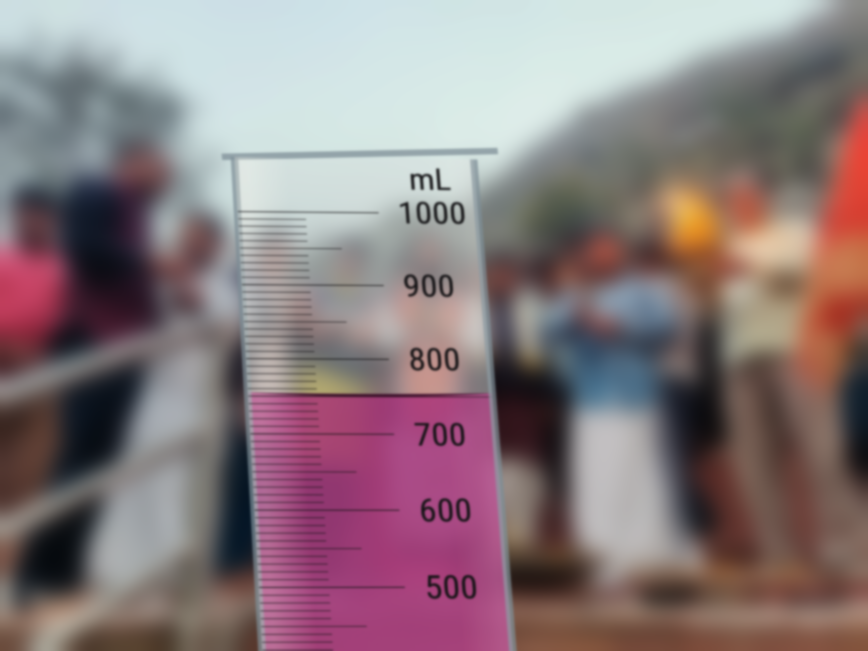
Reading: **750** mL
